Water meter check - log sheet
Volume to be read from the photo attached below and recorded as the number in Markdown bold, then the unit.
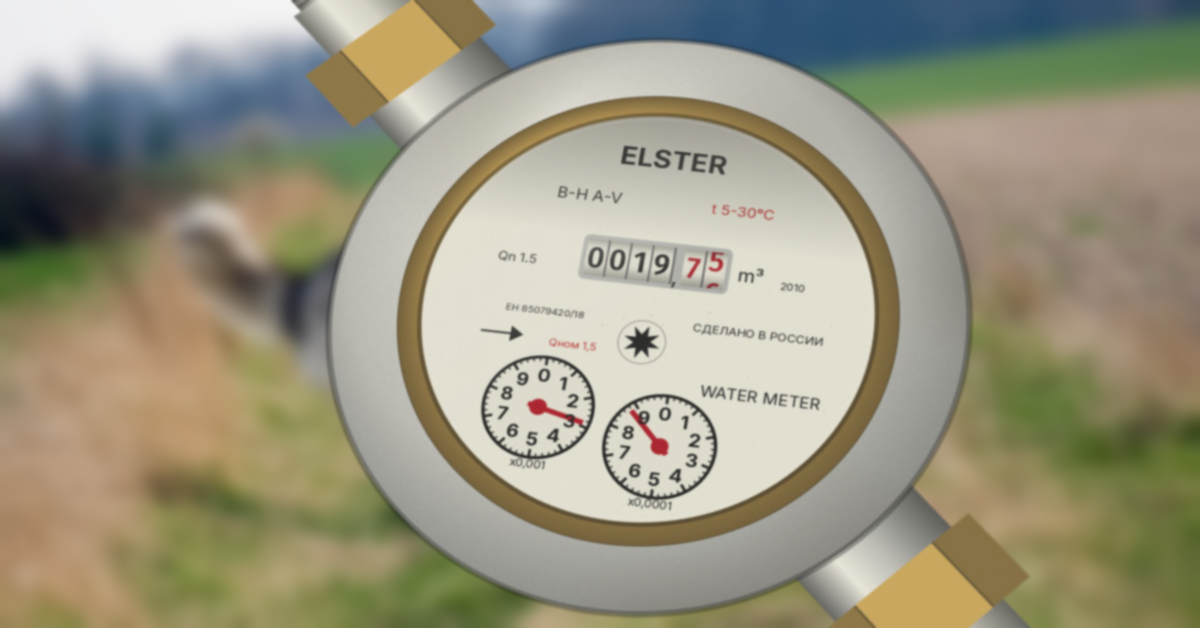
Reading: **19.7528** m³
